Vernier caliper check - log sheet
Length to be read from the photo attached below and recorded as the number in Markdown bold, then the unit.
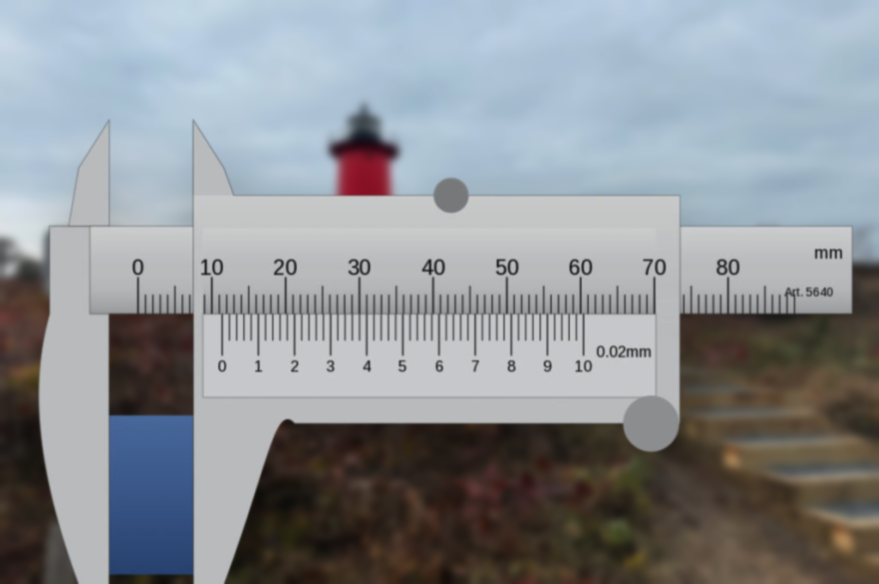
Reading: **11.4** mm
